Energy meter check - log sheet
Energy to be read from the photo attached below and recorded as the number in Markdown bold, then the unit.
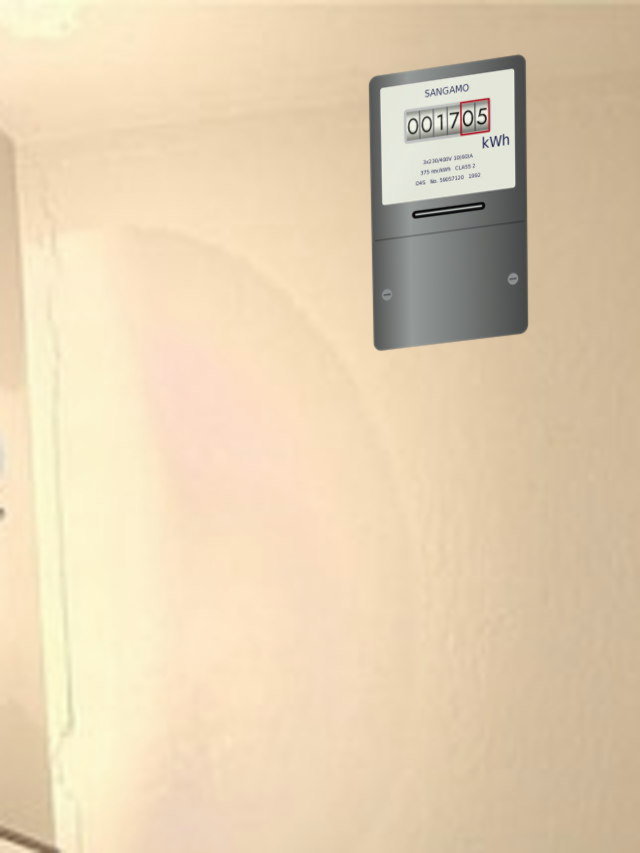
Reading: **17.05** kWh
